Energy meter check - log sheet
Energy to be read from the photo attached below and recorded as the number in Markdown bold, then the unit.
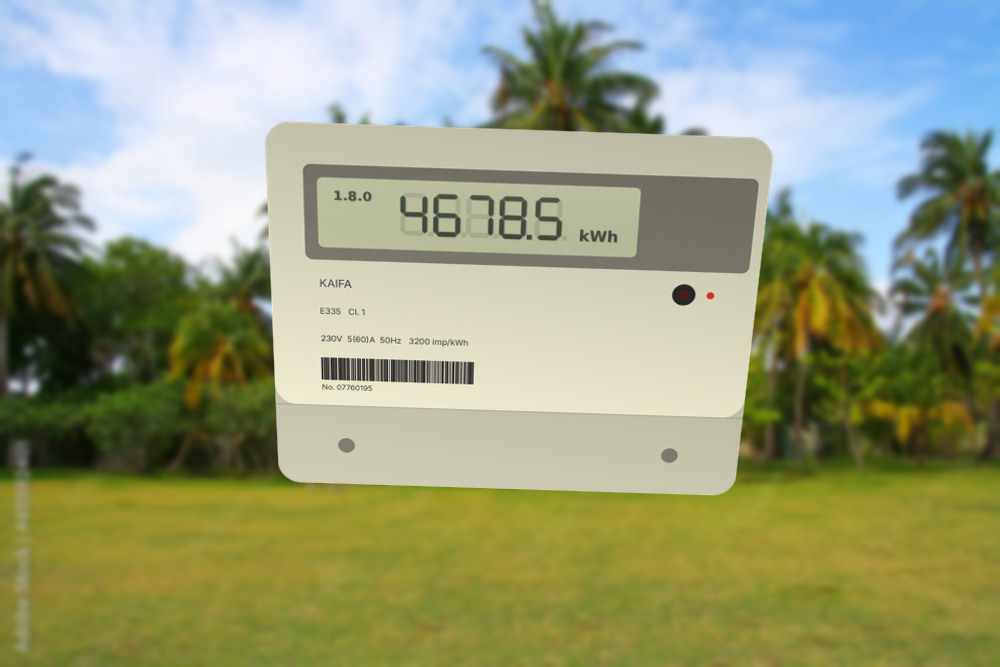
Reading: **4678.5** kWh
